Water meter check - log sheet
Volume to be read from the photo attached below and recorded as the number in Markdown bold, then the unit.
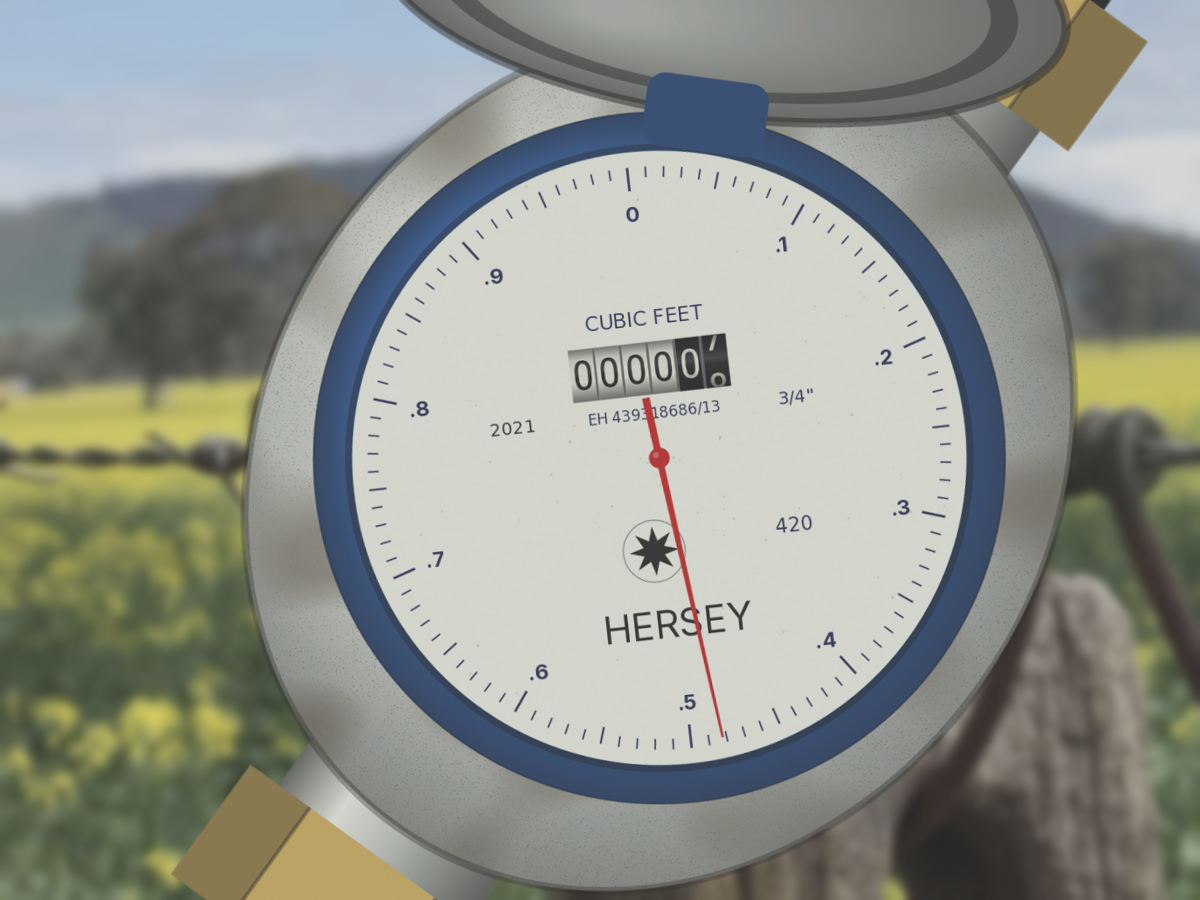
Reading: **7.48** ft³
